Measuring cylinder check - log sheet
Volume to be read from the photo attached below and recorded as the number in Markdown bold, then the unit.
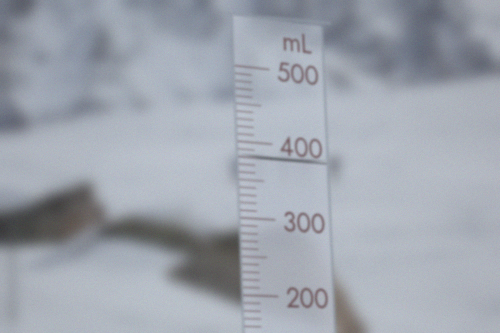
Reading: **380** mL
